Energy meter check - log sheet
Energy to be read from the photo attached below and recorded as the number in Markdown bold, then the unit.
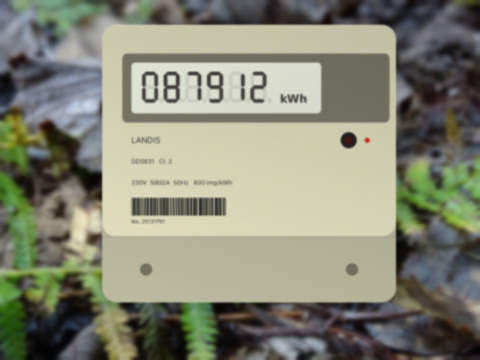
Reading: **87912** kWh
